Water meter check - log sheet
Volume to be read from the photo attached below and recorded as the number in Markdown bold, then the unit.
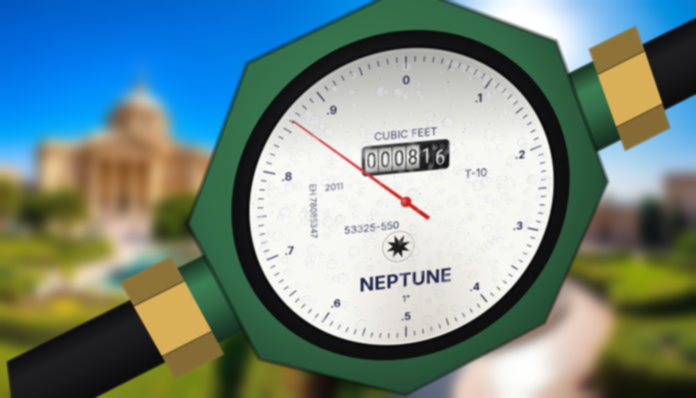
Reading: **815.86** ft³
